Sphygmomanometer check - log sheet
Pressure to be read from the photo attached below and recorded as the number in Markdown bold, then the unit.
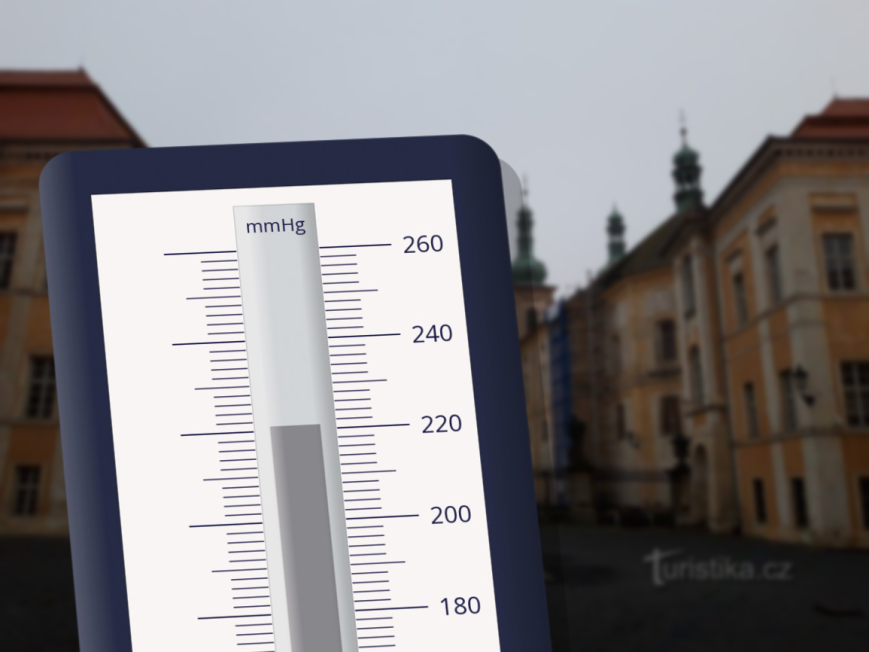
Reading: **221** mmHg
